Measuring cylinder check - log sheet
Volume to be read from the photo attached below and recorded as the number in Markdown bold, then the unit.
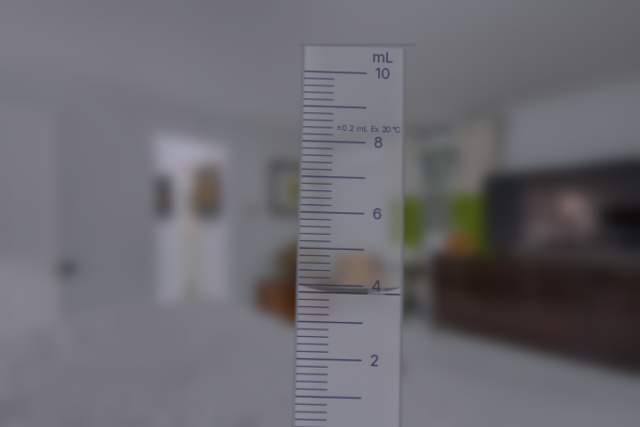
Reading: **3.8** mL
